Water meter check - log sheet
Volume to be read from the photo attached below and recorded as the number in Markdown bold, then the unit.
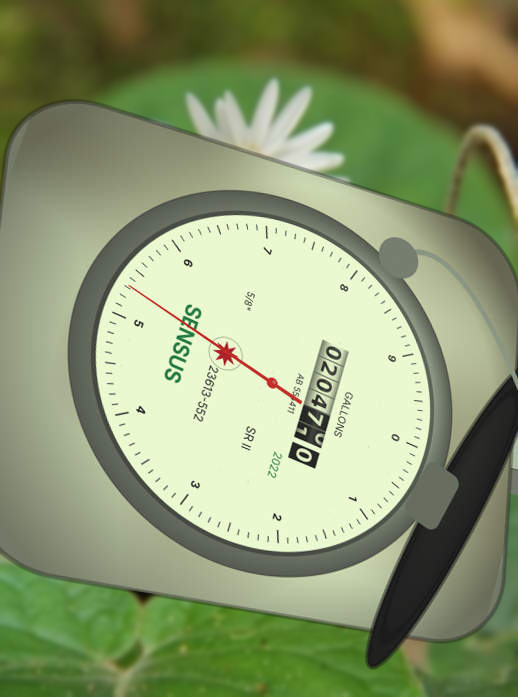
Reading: **204705.3** gal
